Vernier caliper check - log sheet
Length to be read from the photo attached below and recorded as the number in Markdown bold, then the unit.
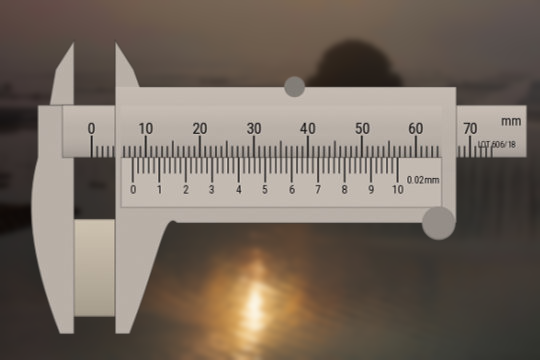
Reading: **7.6** mm
